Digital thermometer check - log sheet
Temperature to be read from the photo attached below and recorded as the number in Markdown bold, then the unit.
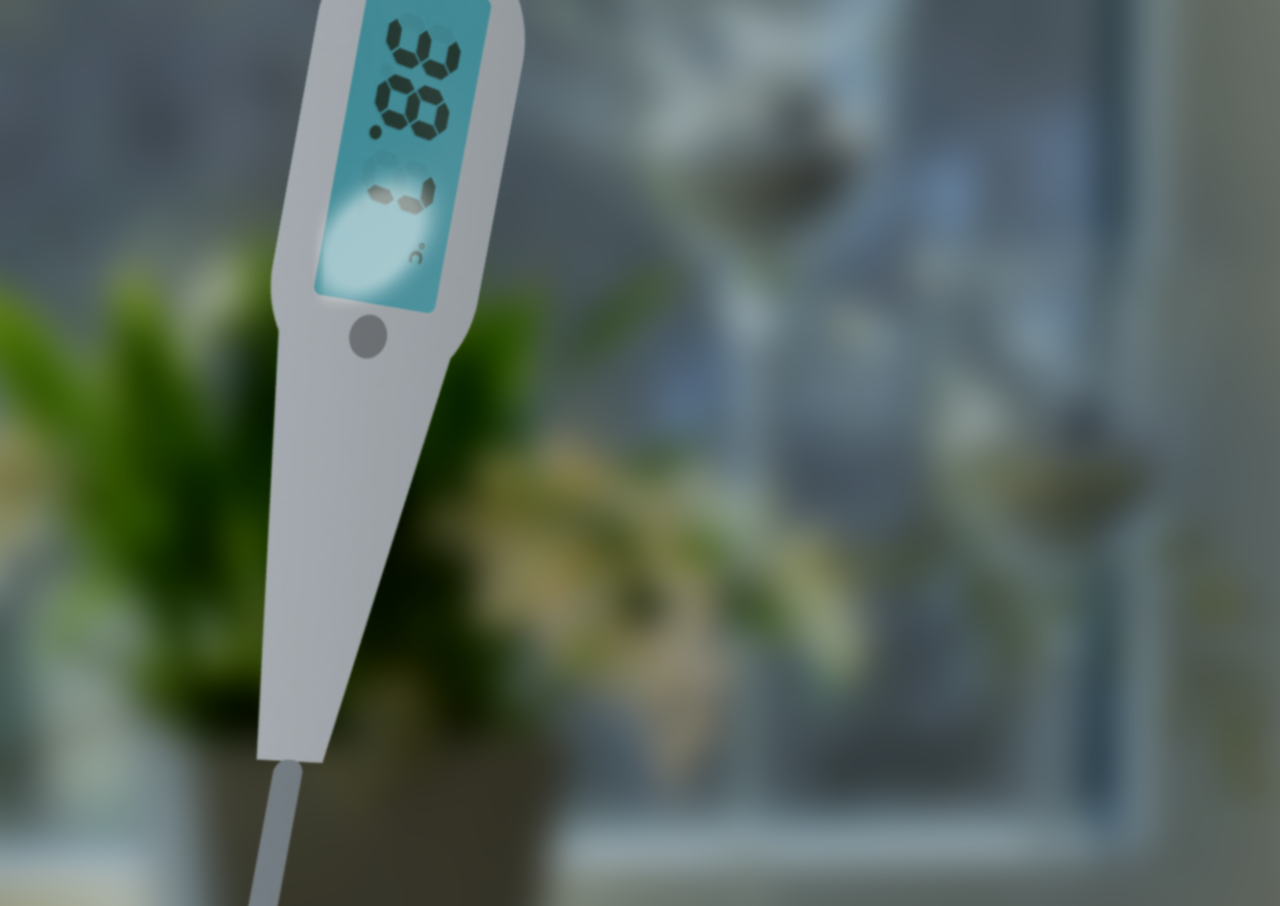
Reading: **38.7** °C
